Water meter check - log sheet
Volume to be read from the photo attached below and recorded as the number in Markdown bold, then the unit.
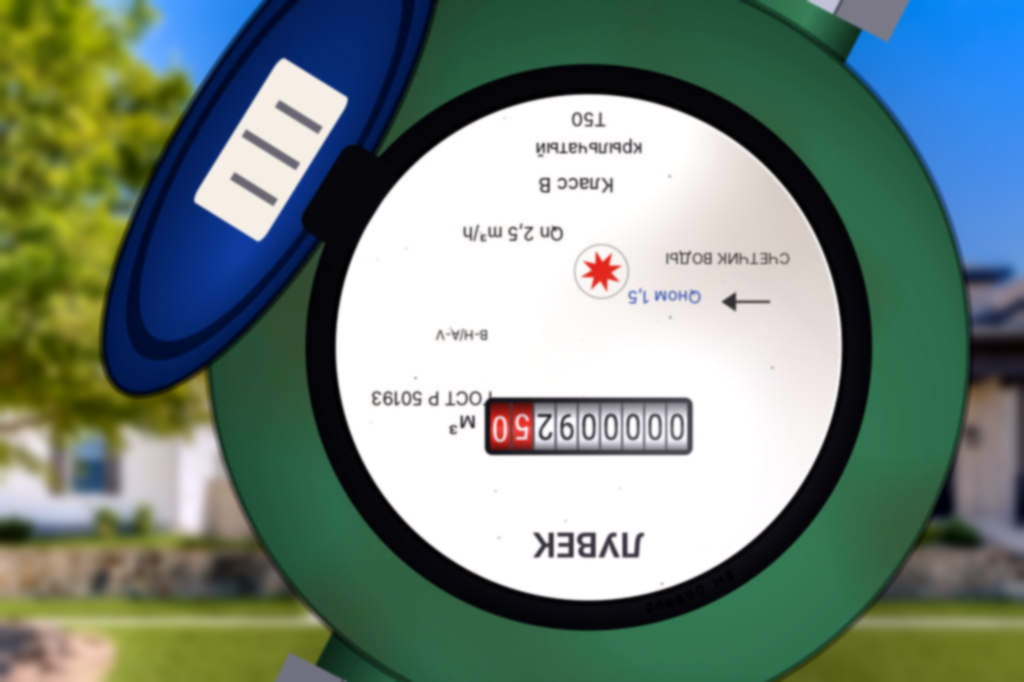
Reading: **92.50** m³
